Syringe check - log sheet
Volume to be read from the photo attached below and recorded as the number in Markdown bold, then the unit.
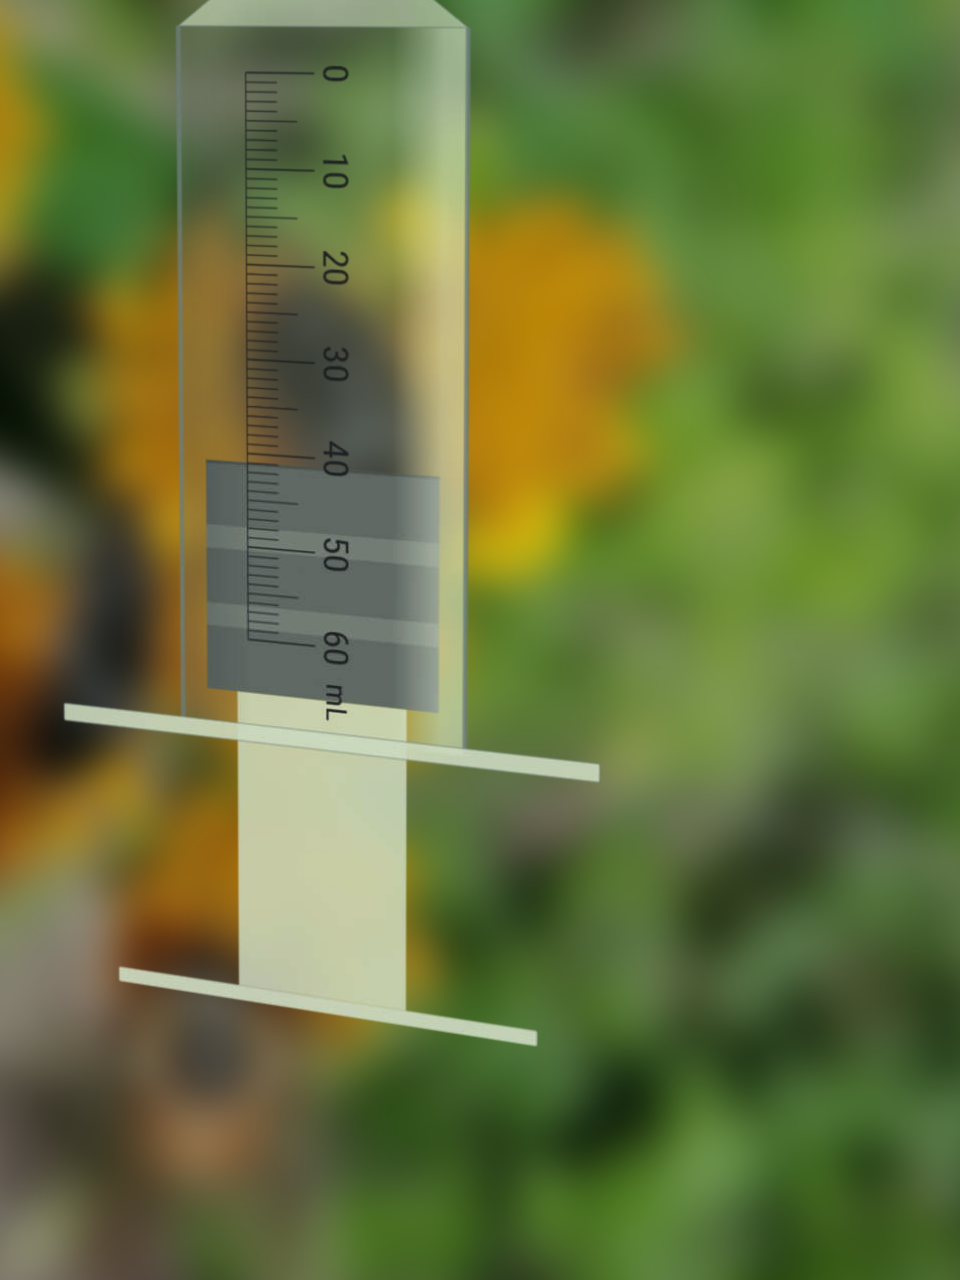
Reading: **41** mL
